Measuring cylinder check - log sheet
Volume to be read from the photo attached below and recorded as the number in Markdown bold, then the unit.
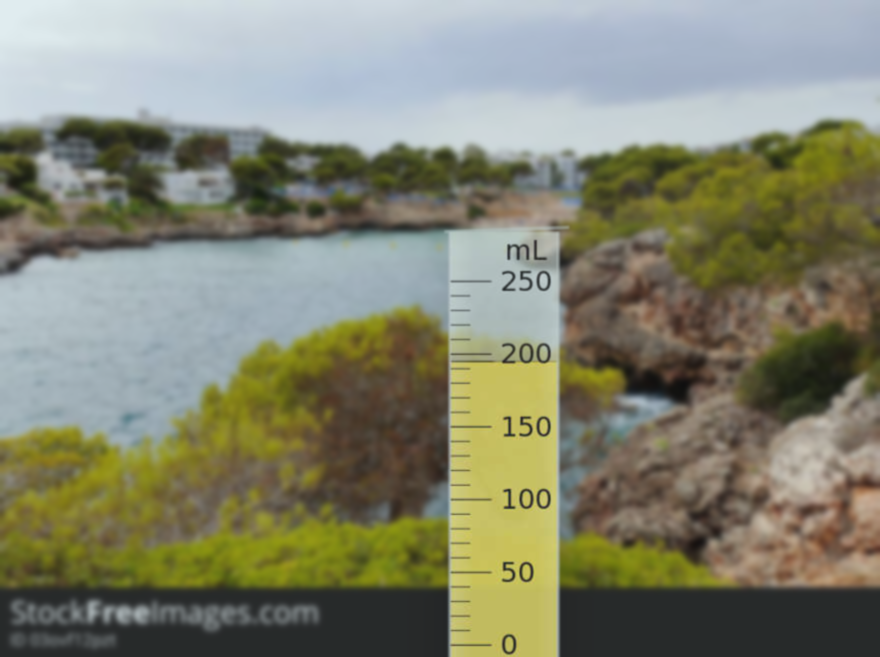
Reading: **195** mL
